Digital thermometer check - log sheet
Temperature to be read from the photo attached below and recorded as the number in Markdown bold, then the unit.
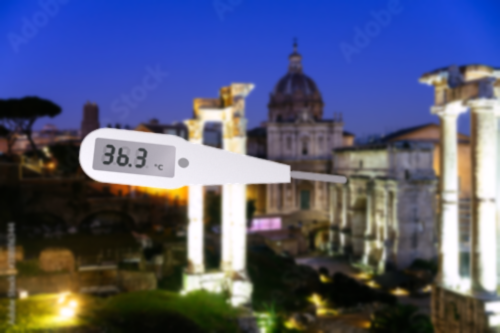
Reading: **36.3** °C
